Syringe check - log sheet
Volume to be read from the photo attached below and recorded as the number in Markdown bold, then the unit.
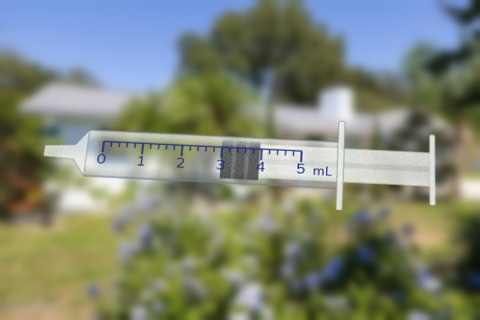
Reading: **3** mL
